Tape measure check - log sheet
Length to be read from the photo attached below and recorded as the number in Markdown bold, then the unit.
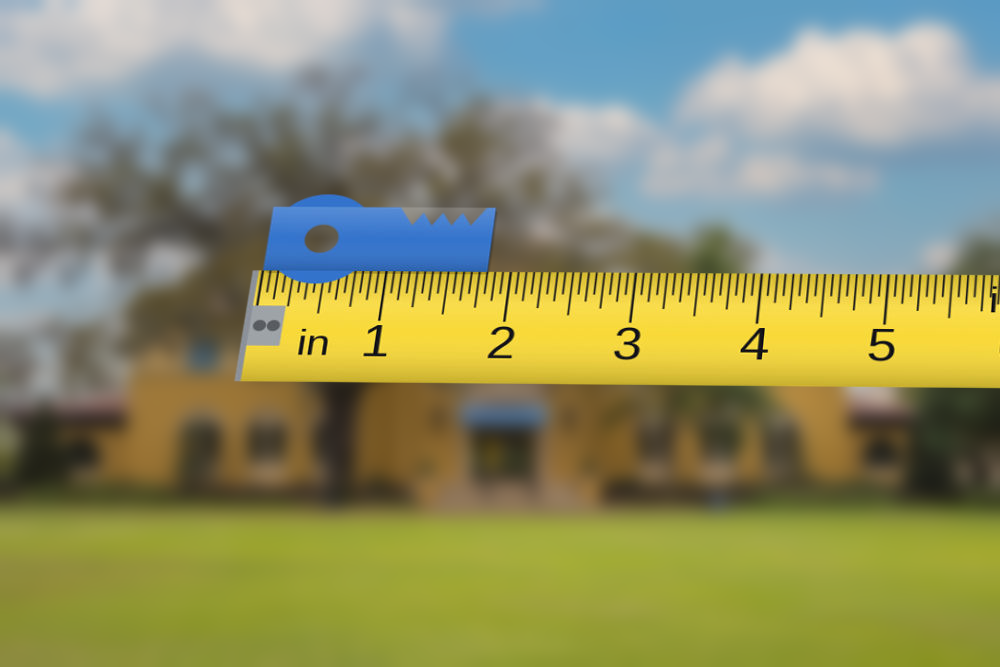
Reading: **1.8125** in
